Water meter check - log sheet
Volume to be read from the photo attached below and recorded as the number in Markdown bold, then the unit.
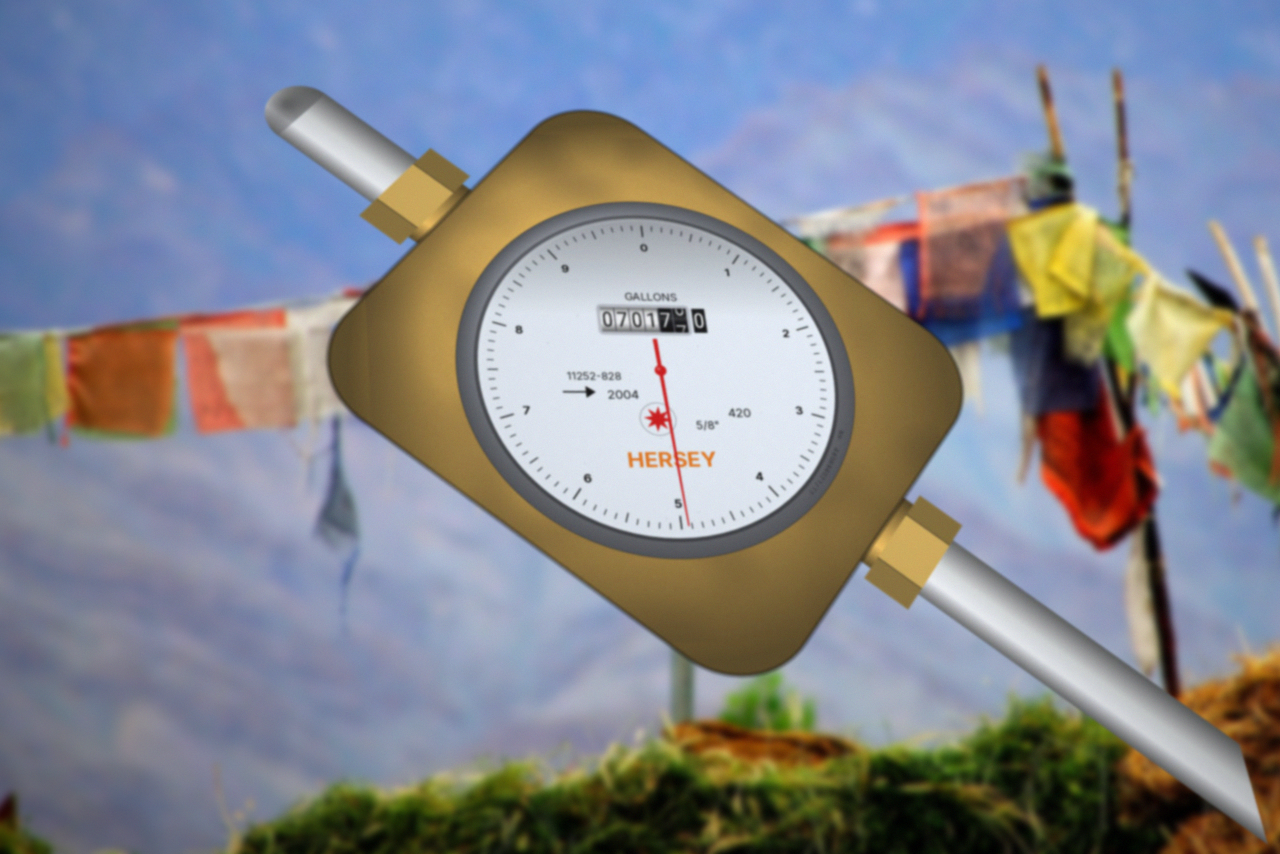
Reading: **701764.9** gal
